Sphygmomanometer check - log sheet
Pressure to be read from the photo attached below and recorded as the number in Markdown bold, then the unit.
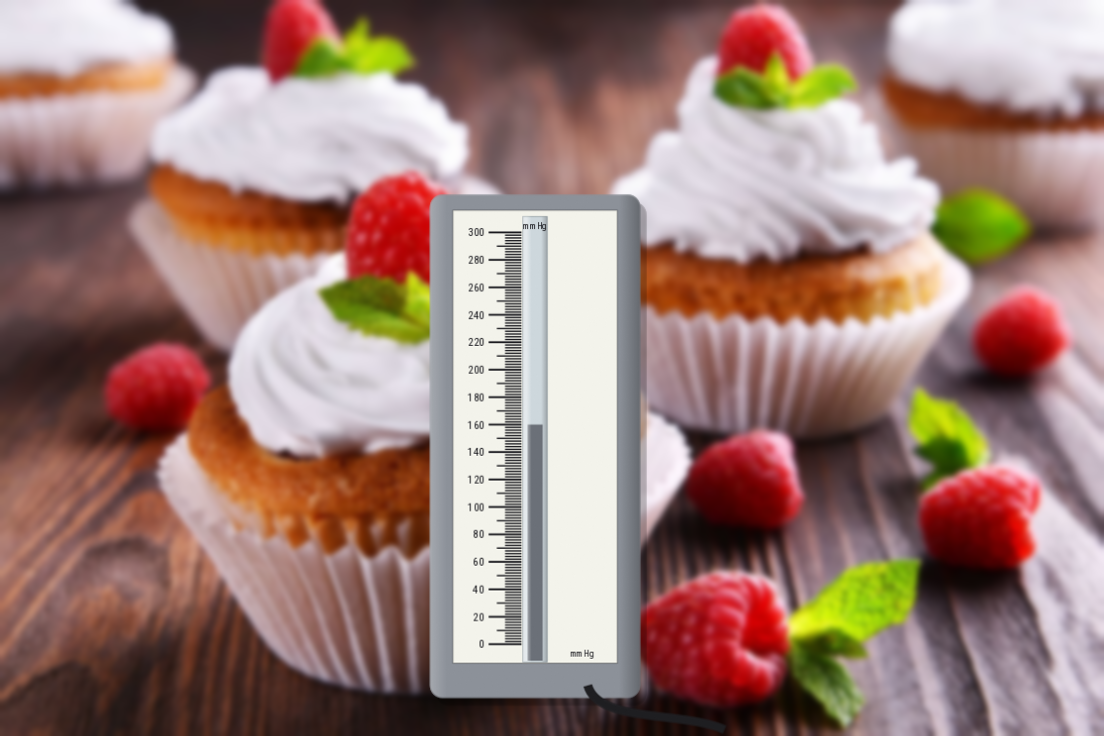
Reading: **160** mmHg
